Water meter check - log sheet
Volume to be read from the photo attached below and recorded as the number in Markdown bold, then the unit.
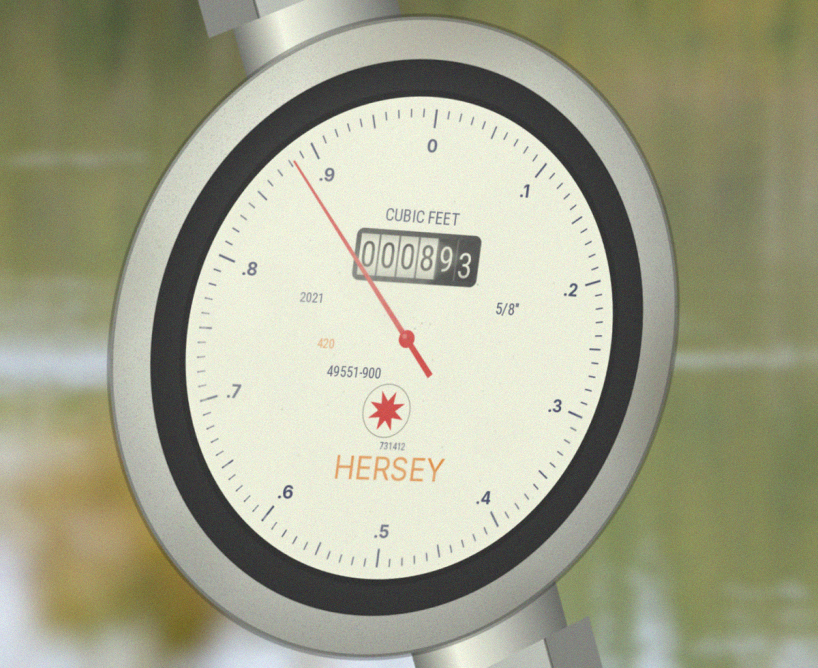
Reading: **892.88** ft³
